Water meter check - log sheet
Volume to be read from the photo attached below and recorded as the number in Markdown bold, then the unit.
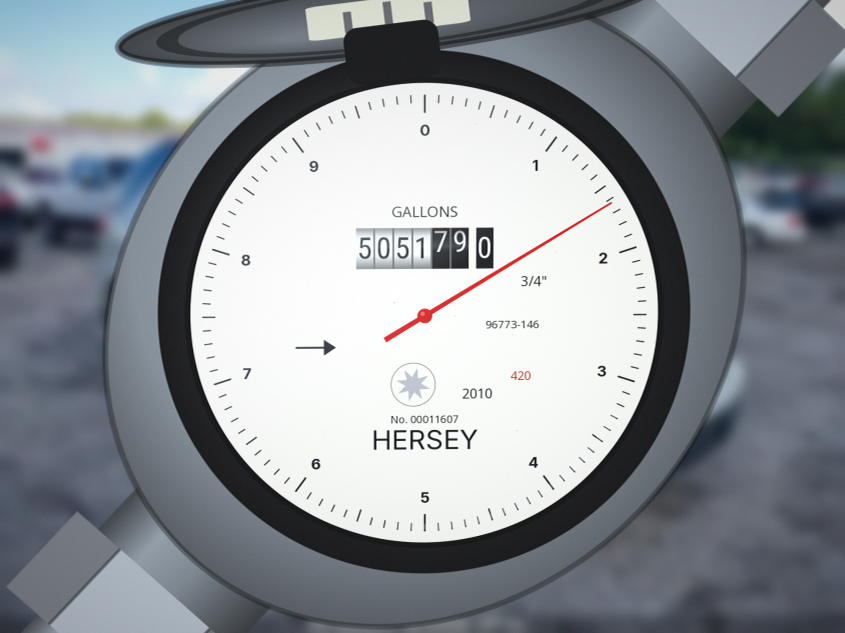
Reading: **5051791.6** gal
